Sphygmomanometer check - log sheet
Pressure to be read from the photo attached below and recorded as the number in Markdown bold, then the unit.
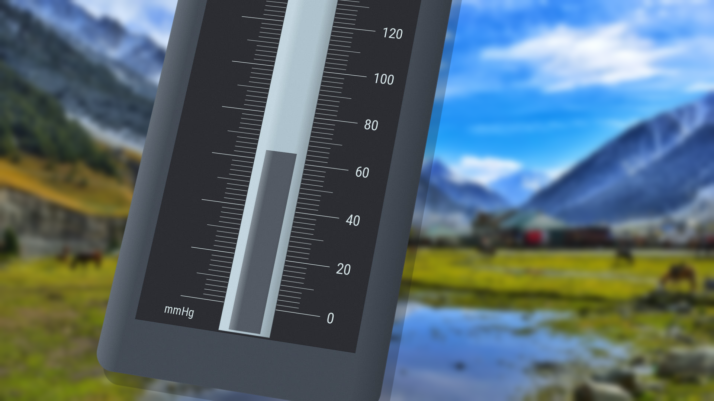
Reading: **64** mmHg
